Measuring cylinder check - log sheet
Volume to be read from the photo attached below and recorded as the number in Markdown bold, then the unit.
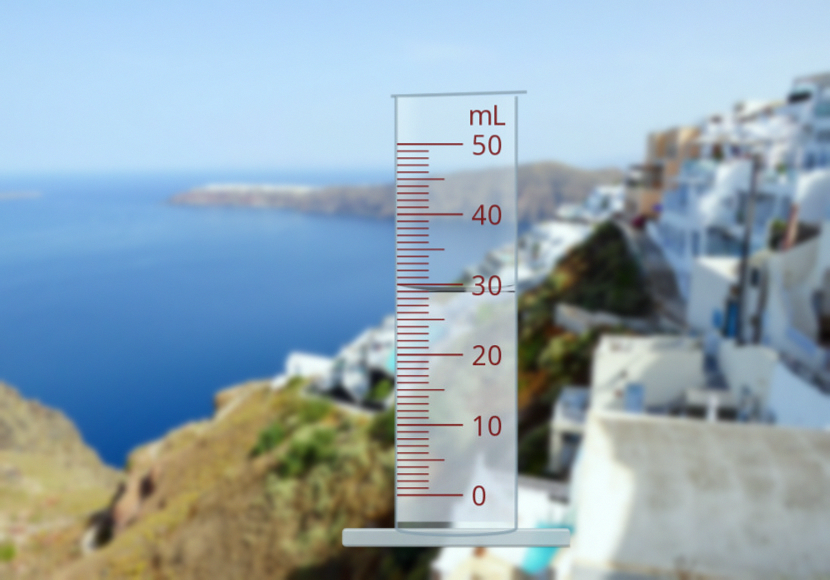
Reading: **29** mL
